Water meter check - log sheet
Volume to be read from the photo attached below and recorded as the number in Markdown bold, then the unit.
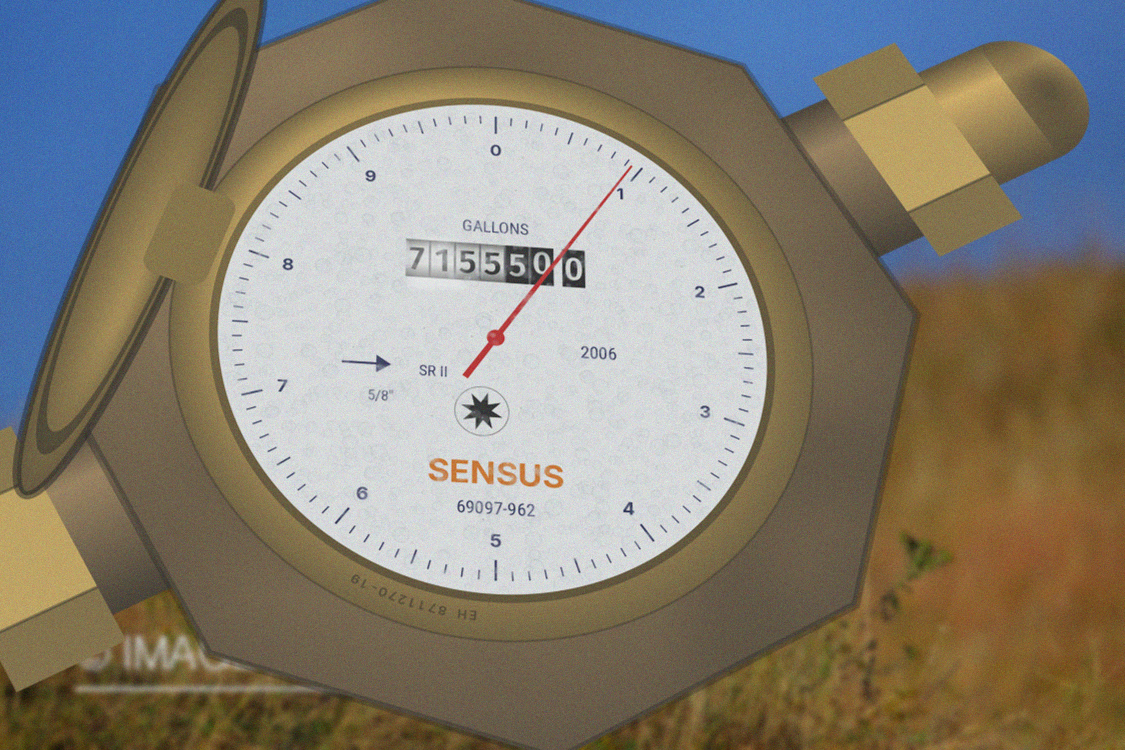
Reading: **7155500.9** gal
